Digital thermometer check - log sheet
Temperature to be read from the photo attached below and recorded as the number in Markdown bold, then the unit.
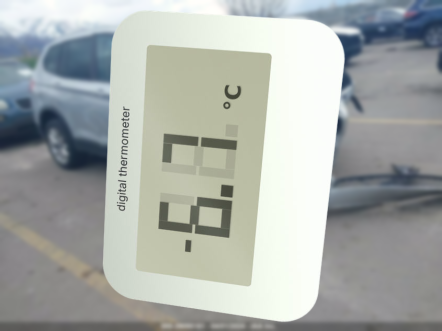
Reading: **-6.7** °C
